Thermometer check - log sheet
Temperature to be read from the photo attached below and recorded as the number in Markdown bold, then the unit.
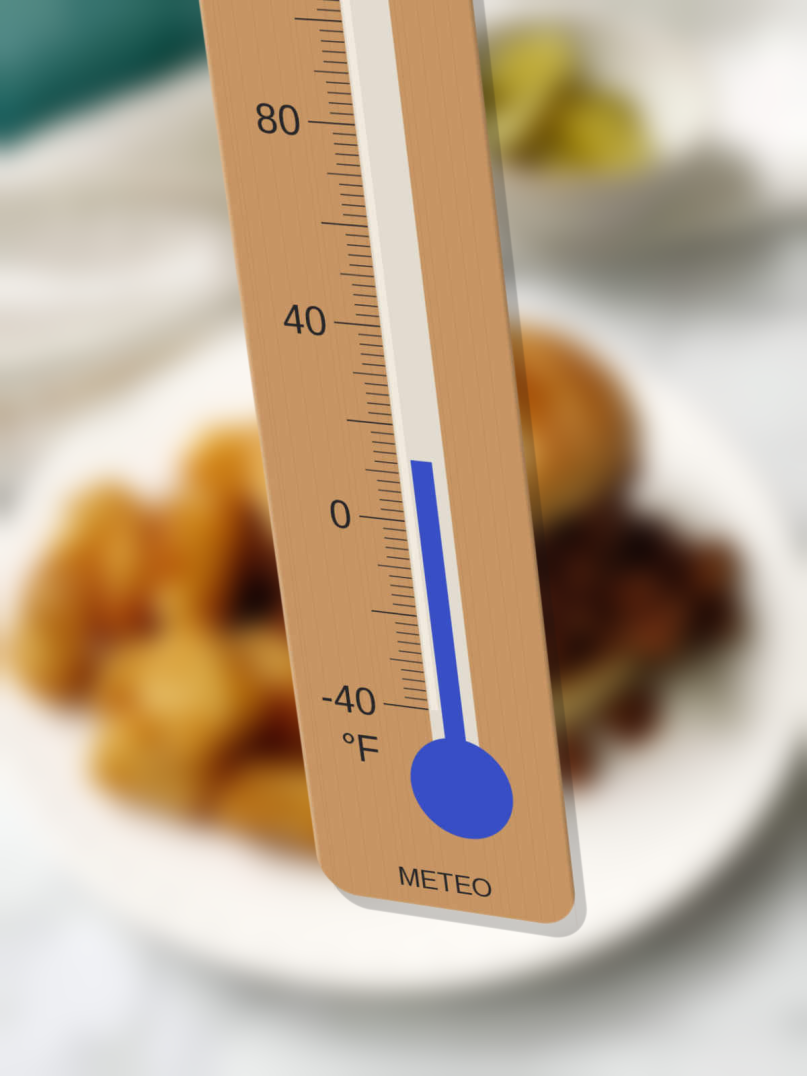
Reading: **13** °F
